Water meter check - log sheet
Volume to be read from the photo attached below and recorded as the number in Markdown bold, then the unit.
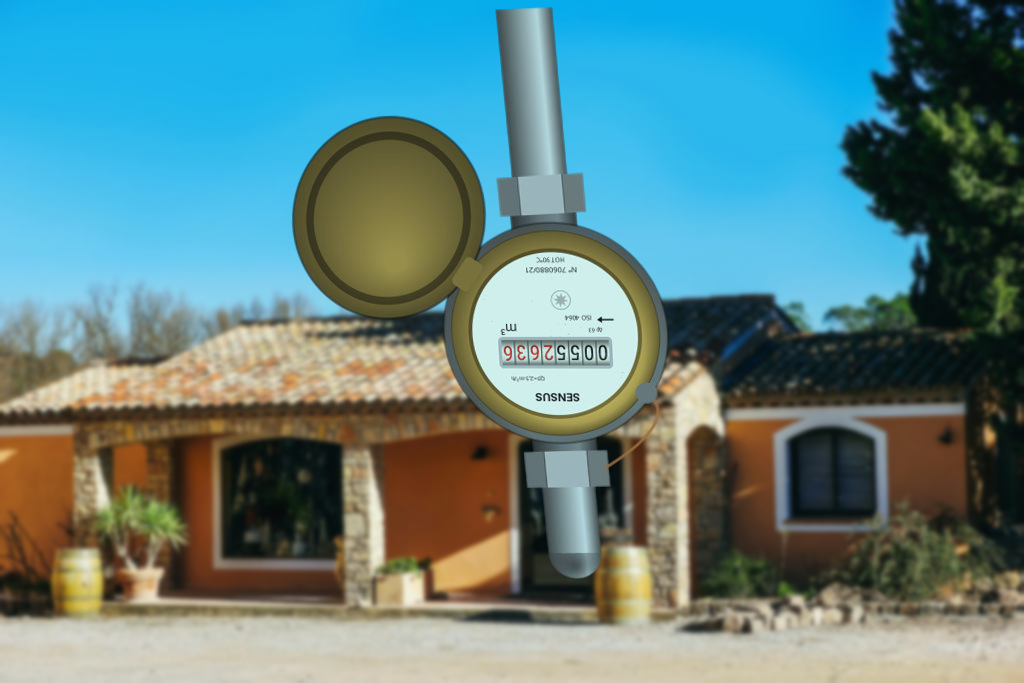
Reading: **55.2636** m³
